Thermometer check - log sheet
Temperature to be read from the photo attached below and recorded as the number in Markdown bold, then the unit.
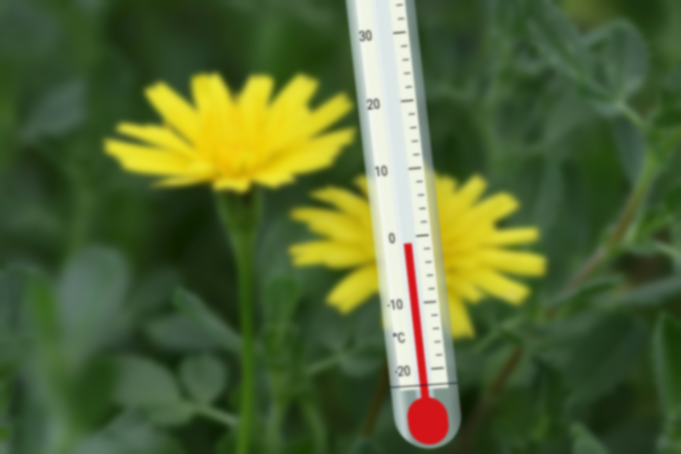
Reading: **-1** °C
